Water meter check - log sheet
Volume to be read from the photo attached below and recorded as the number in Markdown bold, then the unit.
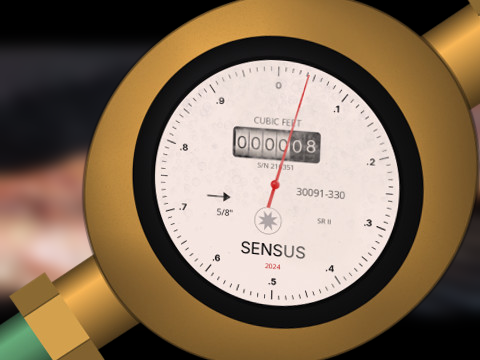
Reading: **8.04** ft³
